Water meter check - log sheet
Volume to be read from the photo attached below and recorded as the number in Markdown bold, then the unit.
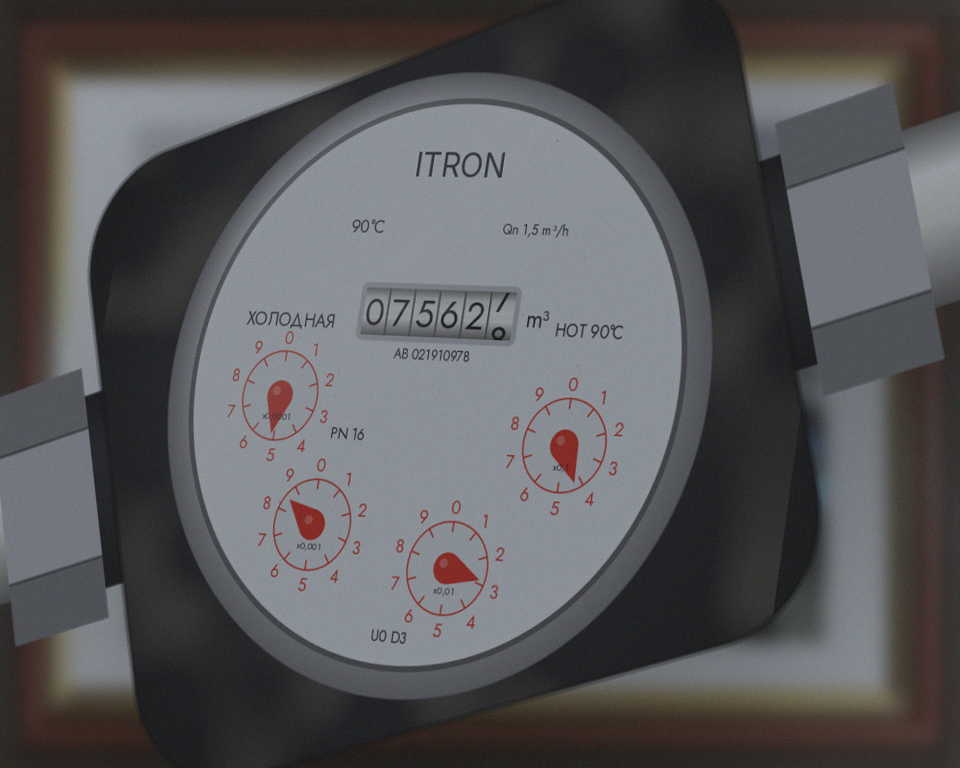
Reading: **75627.4285** m³
